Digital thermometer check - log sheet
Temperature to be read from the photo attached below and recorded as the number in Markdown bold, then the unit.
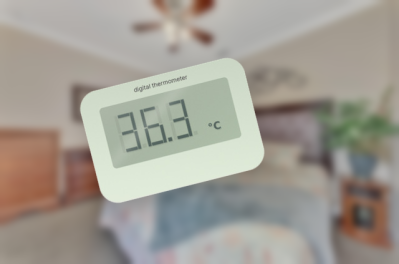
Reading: **36.3** °C
